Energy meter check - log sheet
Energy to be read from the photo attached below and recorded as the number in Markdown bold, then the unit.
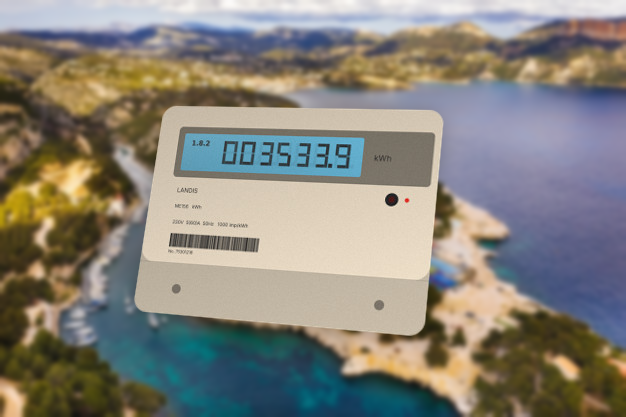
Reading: **3533.9** kWh
